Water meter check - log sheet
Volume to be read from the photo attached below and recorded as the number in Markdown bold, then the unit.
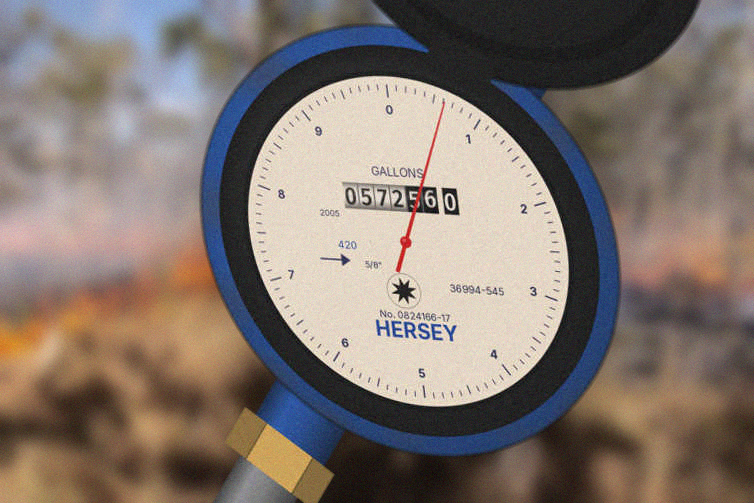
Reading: **572560.6** gal
